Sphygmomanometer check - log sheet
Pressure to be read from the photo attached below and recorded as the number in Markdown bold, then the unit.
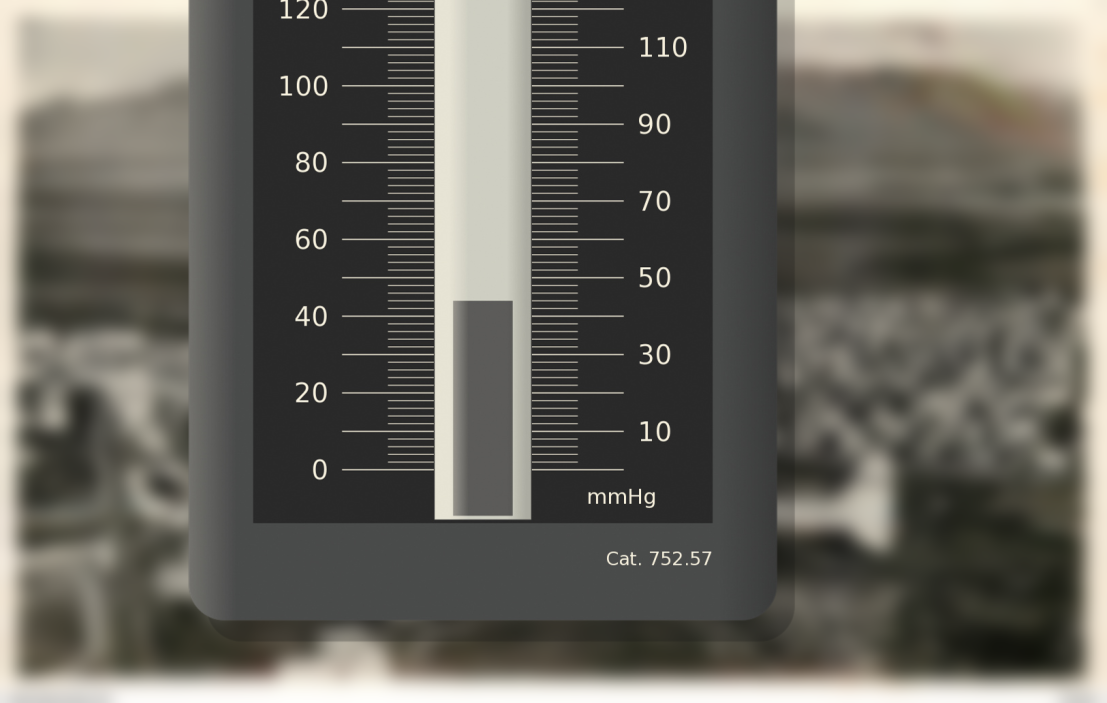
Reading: **44** mmHg
